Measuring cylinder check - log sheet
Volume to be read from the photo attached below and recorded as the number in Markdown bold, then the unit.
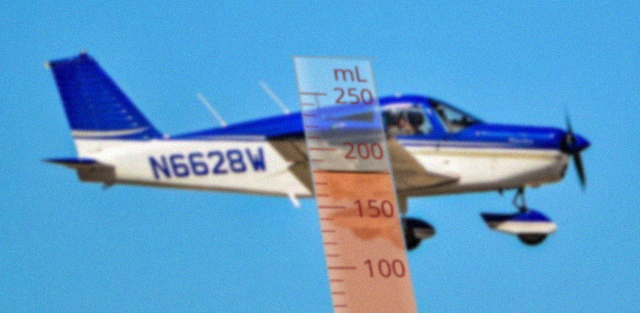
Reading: **180** mL
